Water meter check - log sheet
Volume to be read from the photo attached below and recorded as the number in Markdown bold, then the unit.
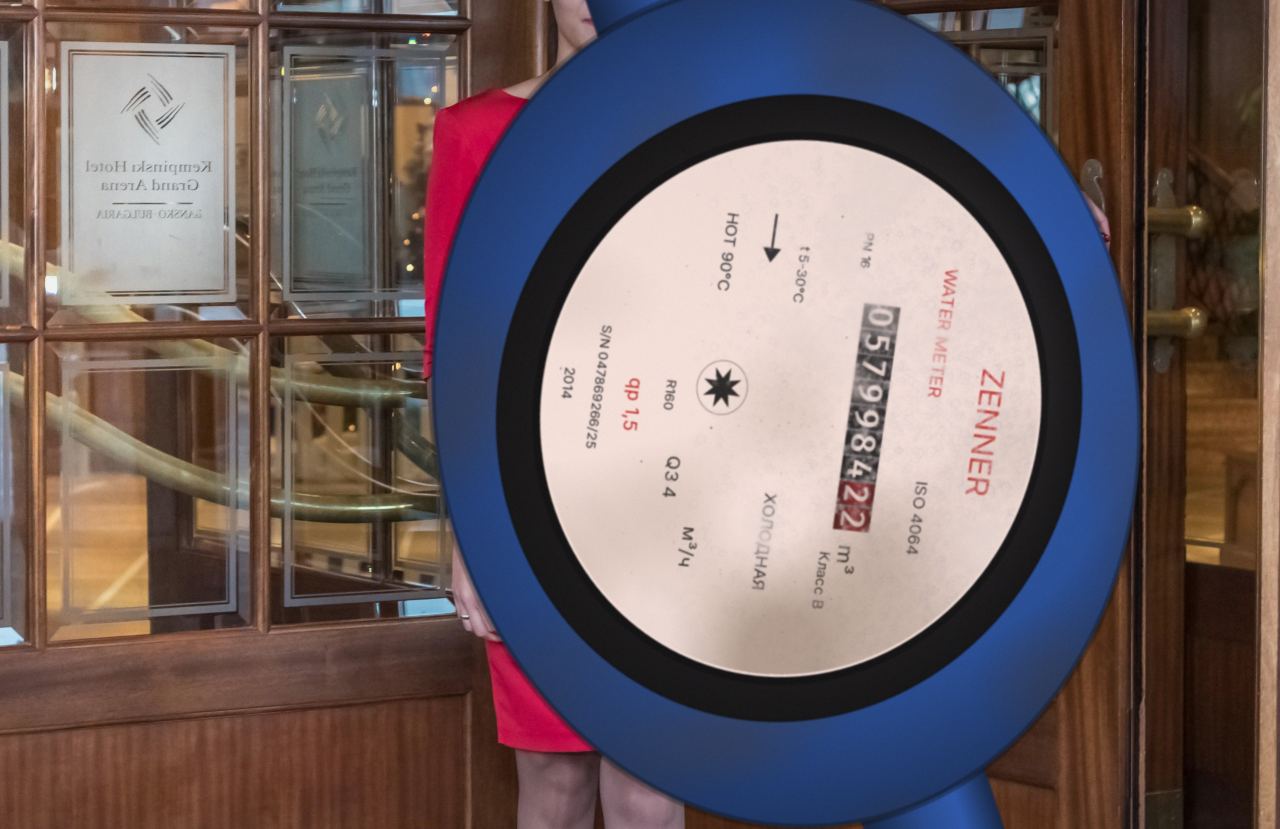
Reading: **579984.22** m³
